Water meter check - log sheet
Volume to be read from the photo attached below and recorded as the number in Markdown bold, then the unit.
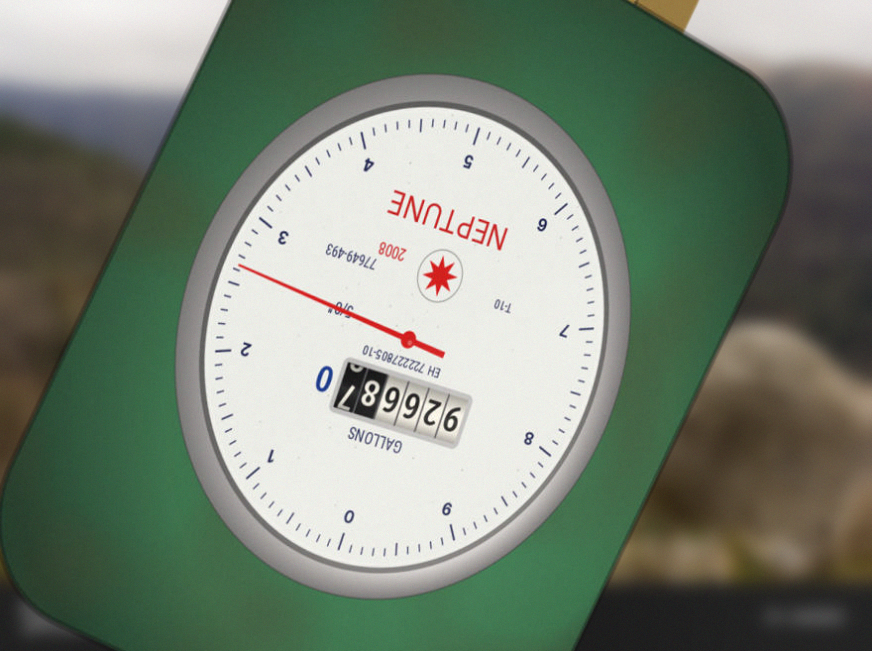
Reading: **9266872.6** gal
